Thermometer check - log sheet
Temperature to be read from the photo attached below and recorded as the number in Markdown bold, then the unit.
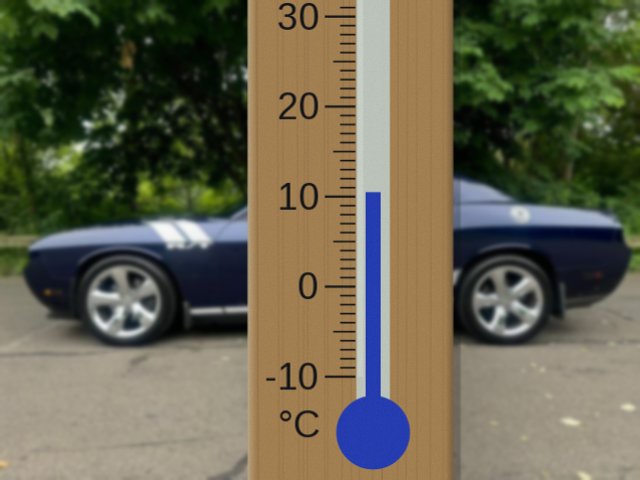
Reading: **10.5** °C
